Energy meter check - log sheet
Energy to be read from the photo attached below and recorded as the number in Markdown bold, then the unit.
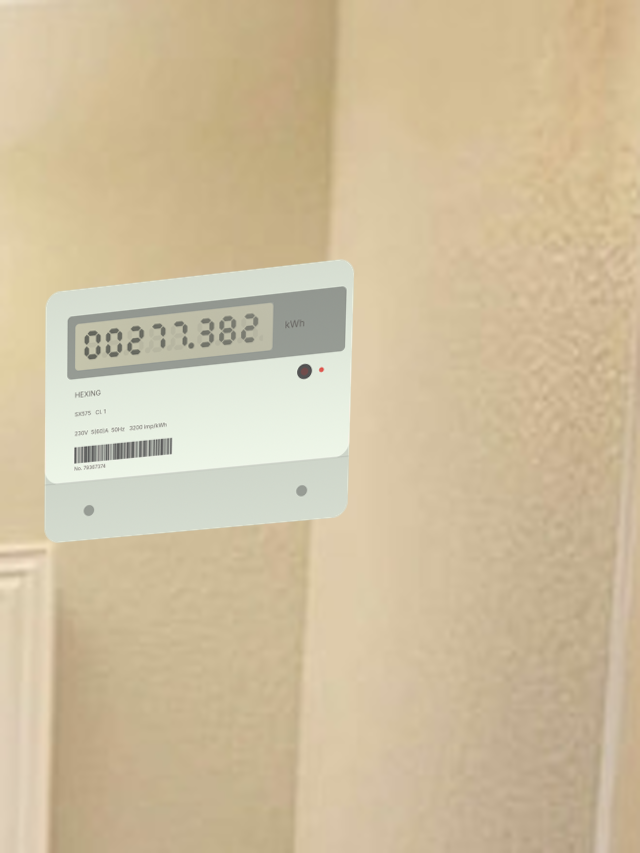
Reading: **277.382** kWh
